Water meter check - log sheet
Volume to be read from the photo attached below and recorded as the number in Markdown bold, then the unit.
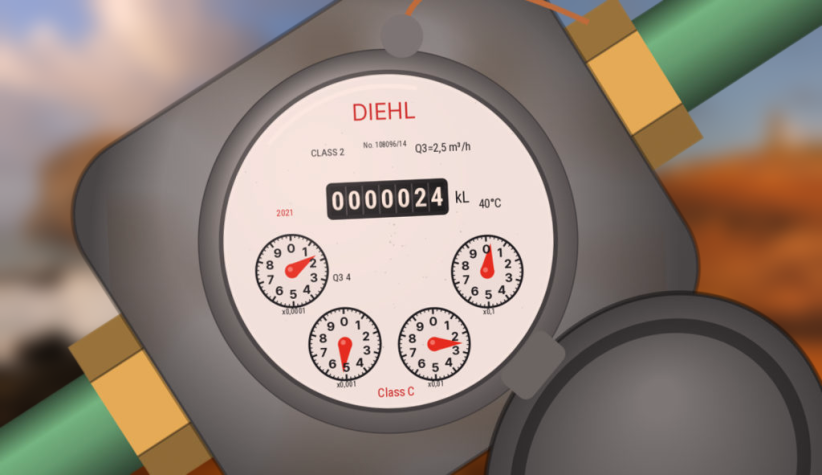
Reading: **24.0251** kL
